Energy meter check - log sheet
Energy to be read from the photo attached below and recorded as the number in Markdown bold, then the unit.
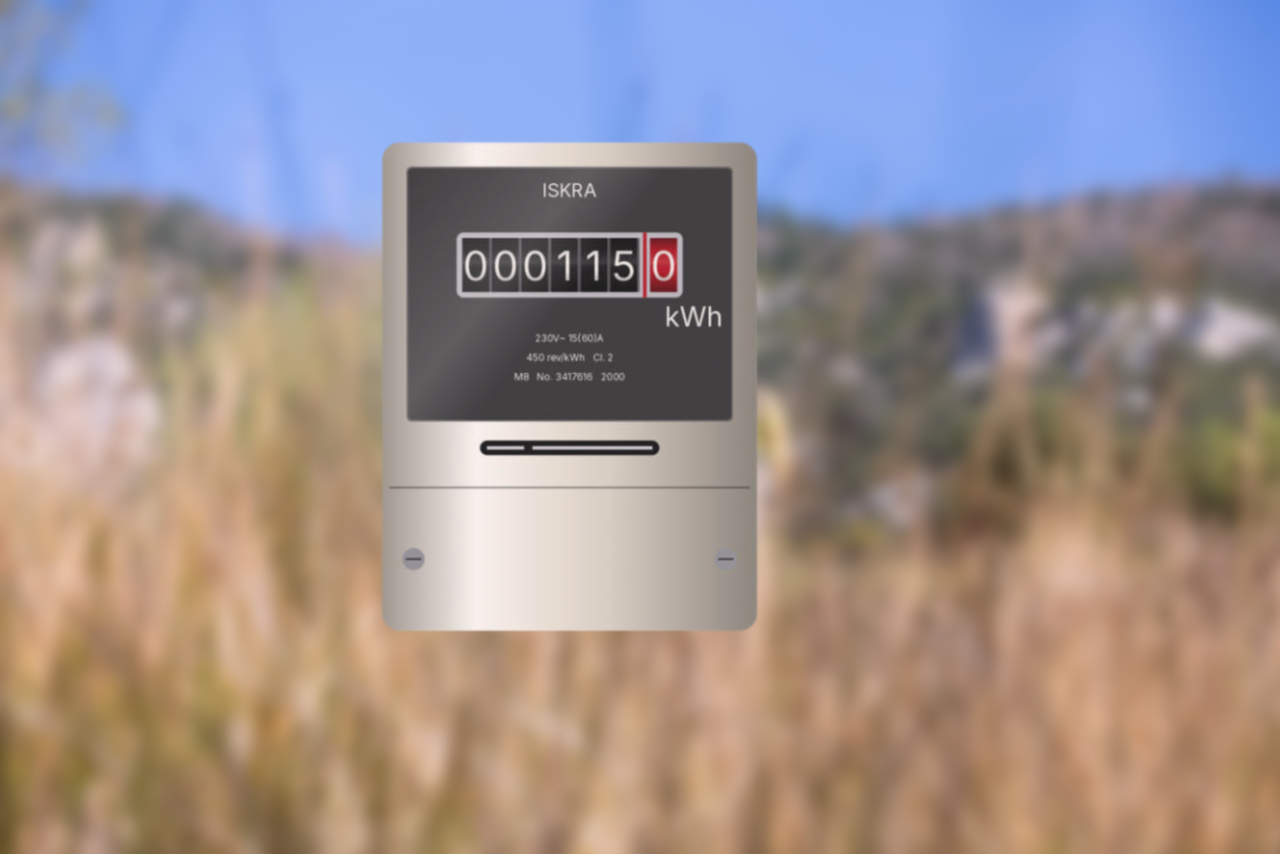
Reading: **115.0** kWh
